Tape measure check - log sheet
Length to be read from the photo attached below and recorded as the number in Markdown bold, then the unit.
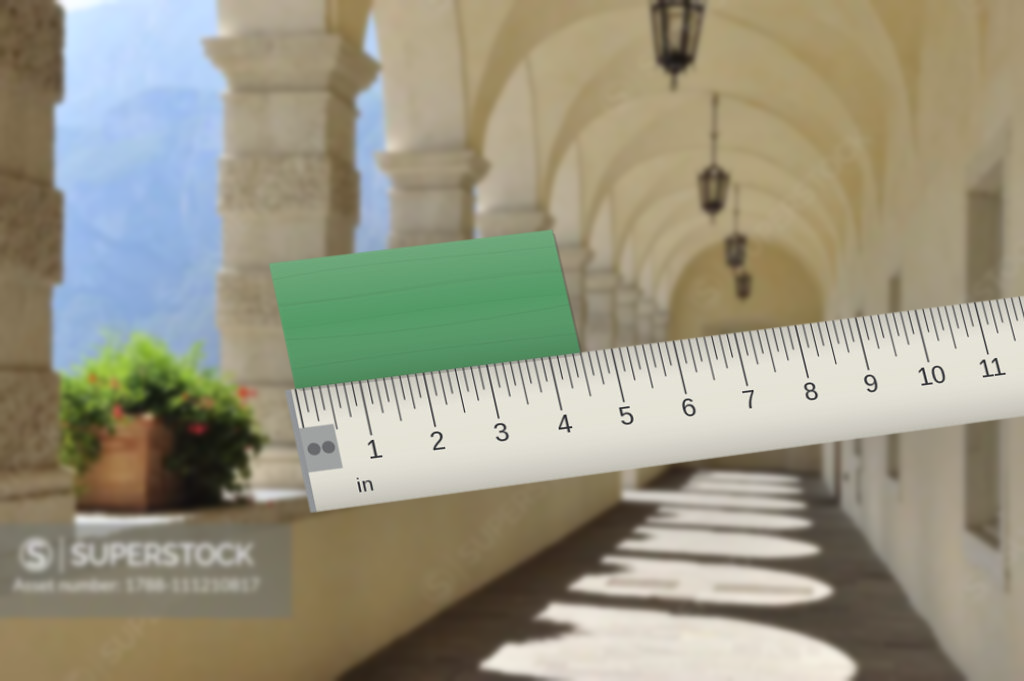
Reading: **4.5** in
